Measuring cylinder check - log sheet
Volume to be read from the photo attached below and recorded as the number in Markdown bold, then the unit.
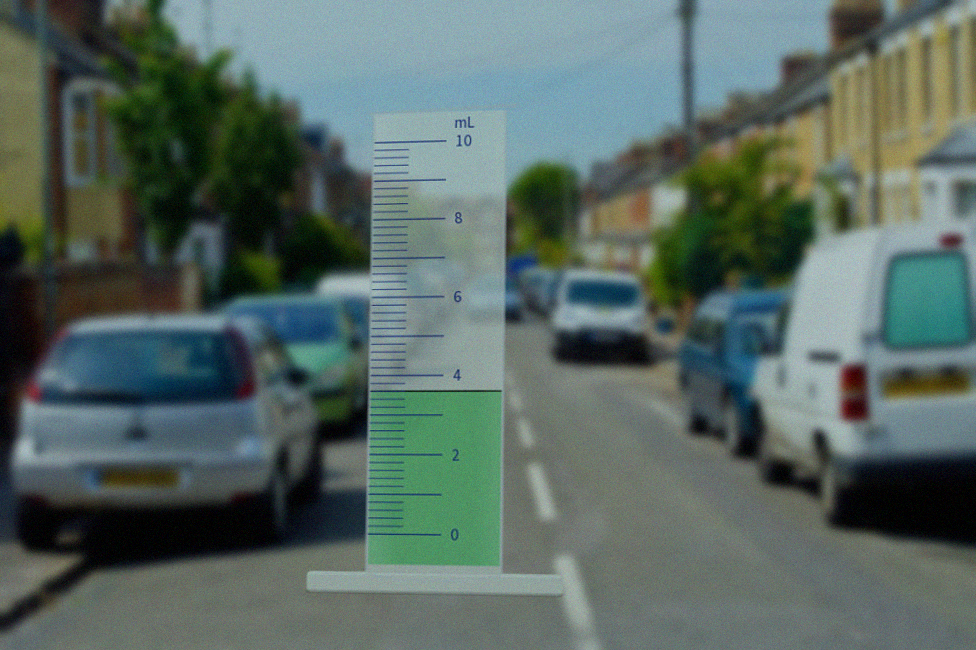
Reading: **3.6** mL
